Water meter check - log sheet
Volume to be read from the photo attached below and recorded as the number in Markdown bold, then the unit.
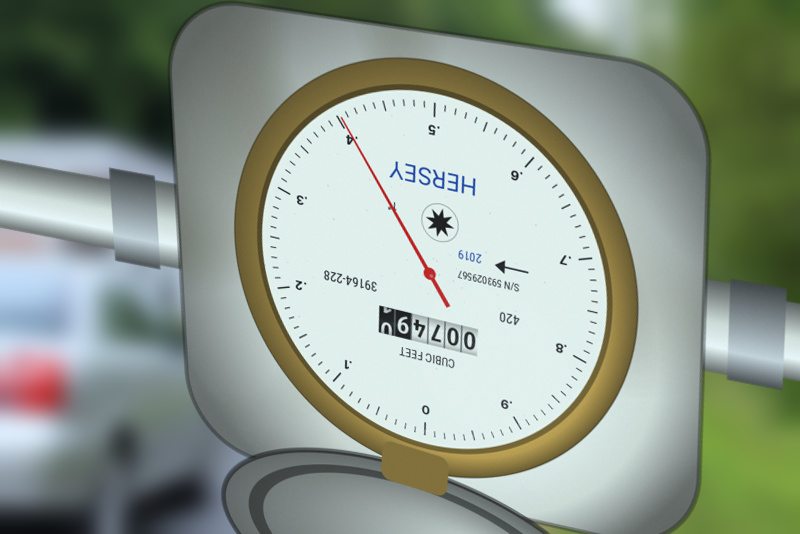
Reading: **7490.40** ft³
